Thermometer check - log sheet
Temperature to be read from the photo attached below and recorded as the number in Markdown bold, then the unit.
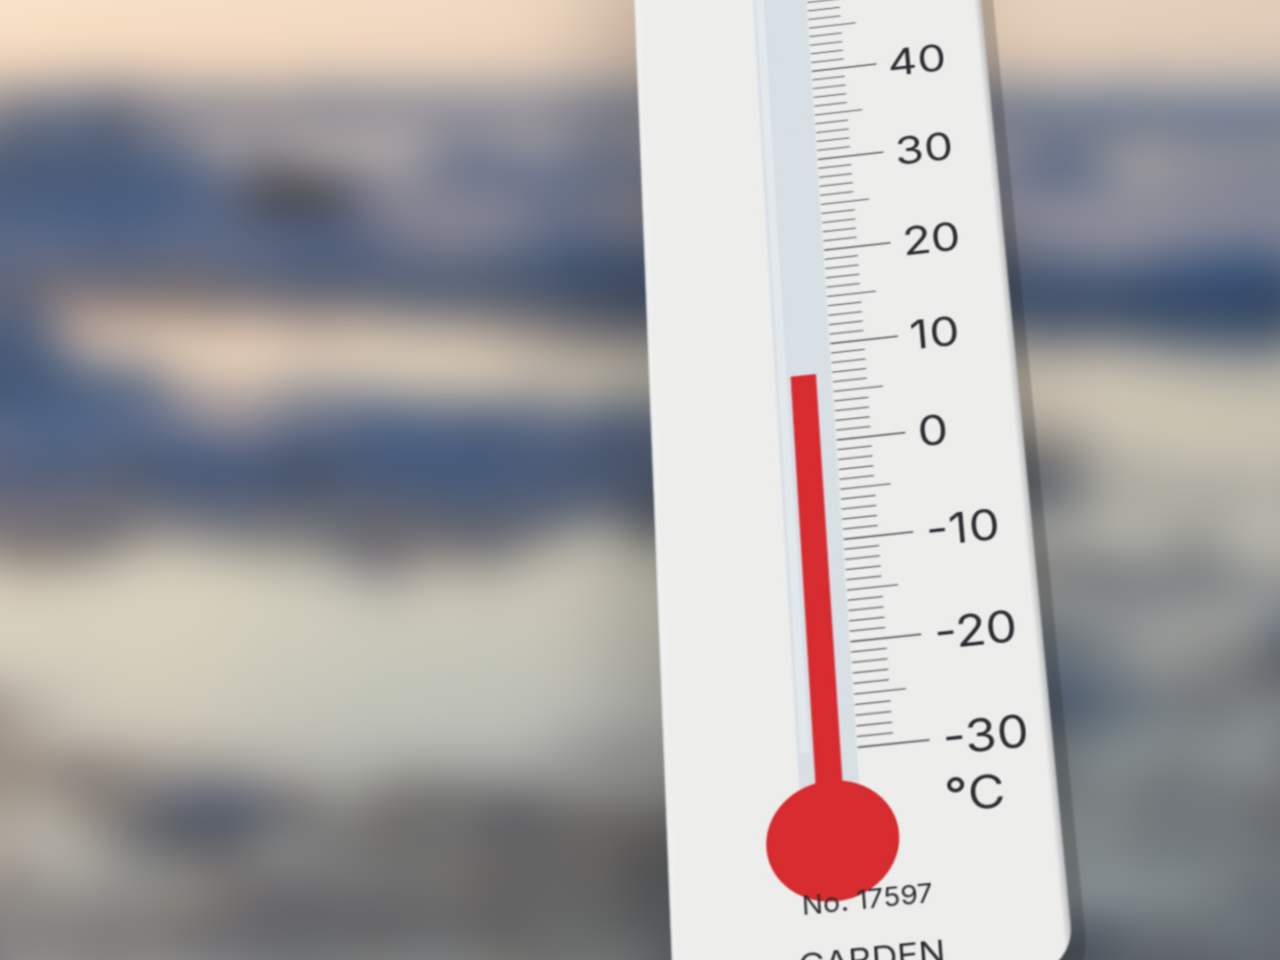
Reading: **7** °C
